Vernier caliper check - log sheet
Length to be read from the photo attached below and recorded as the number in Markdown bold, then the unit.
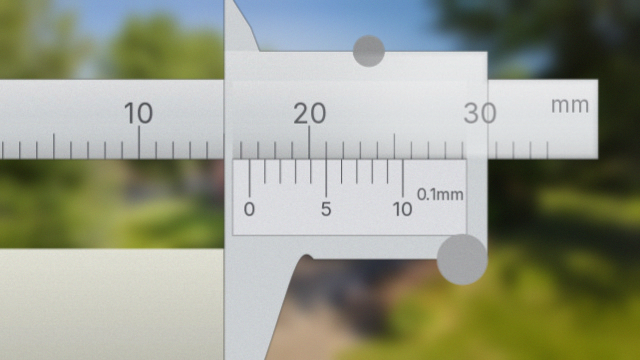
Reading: **16.5** mm
